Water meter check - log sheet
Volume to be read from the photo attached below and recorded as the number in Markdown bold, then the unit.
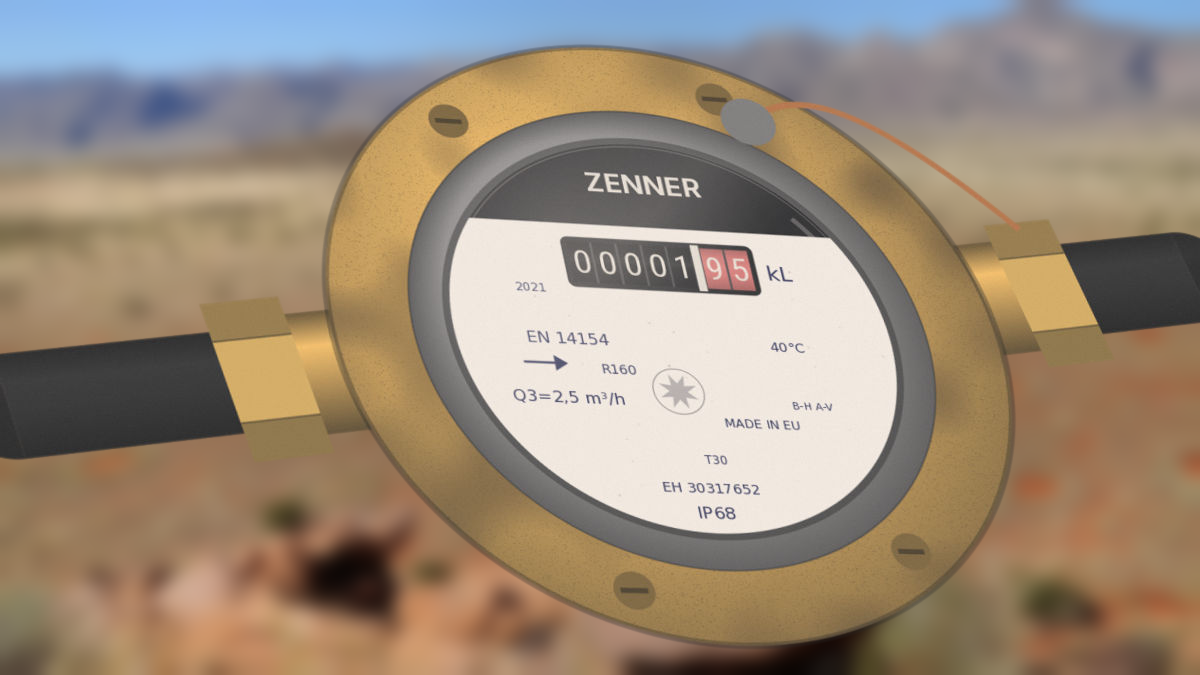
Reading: **1.95** kL
